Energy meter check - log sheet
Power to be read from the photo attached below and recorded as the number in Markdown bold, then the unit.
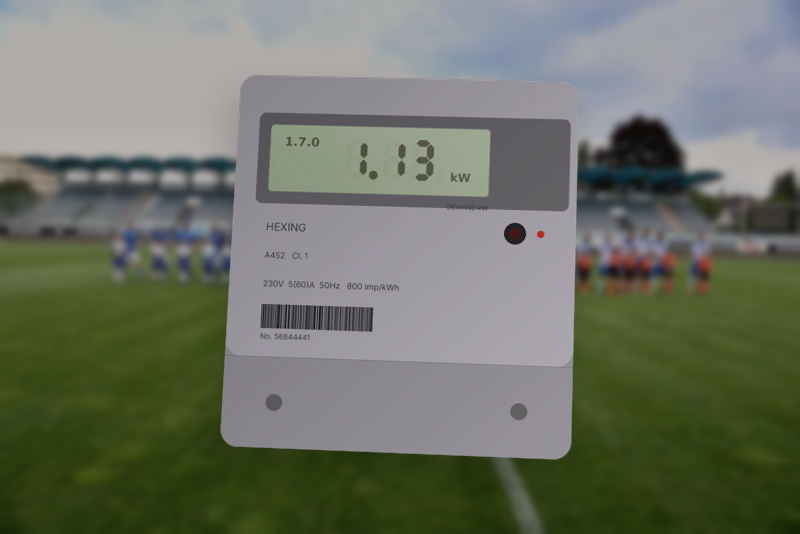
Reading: **1.13** kW
